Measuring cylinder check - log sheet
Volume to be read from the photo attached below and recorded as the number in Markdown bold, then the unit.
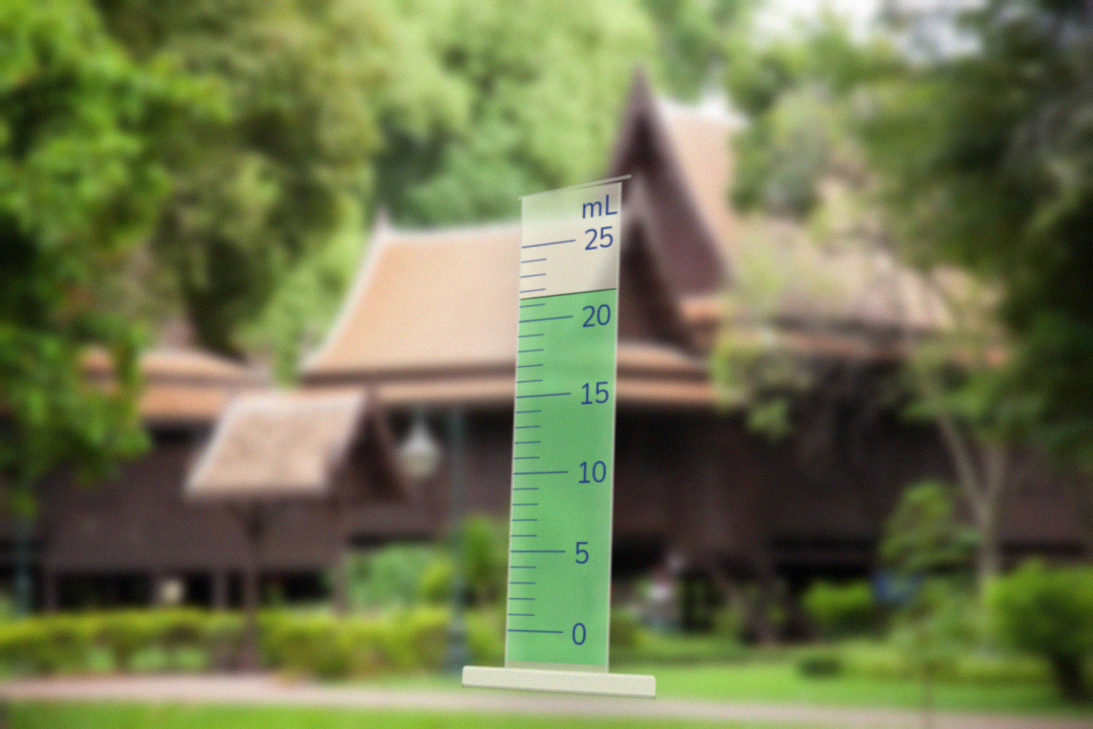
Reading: **21.5** mL
